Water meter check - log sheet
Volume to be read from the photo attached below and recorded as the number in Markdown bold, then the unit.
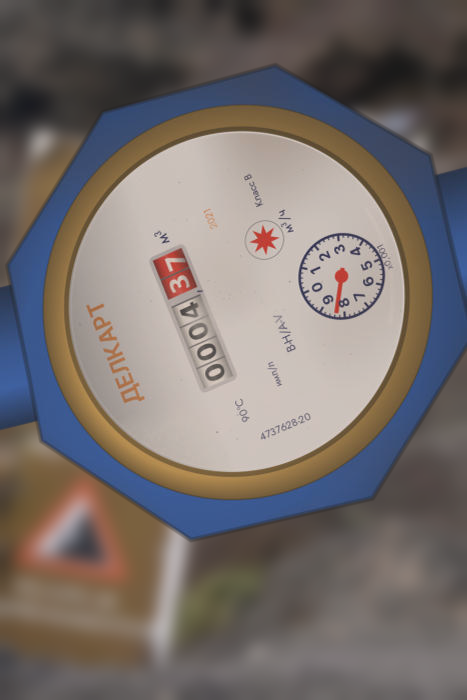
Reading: **4.368** m³
